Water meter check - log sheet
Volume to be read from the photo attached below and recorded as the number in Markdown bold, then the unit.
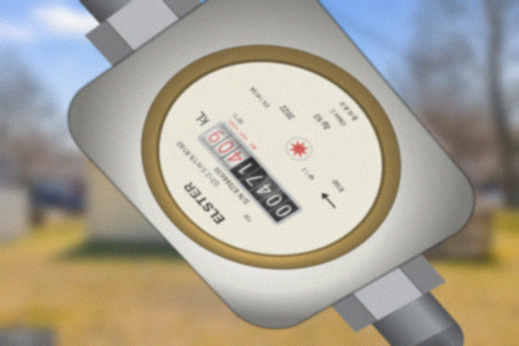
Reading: **471.409** kL
